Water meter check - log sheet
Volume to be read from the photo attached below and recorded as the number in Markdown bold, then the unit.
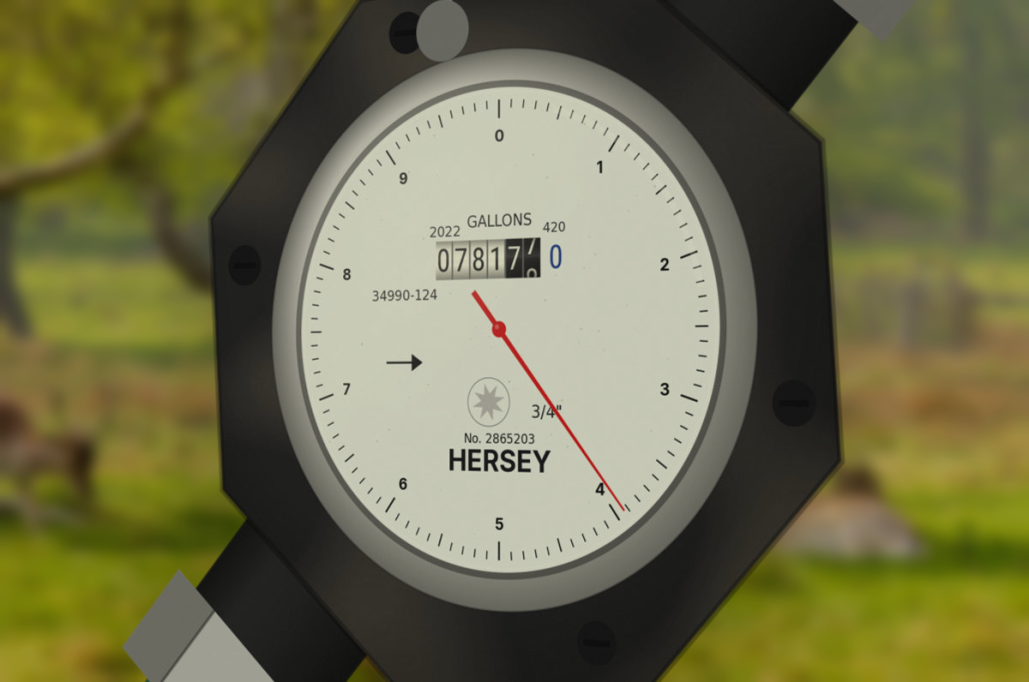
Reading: **781773.9** gal
